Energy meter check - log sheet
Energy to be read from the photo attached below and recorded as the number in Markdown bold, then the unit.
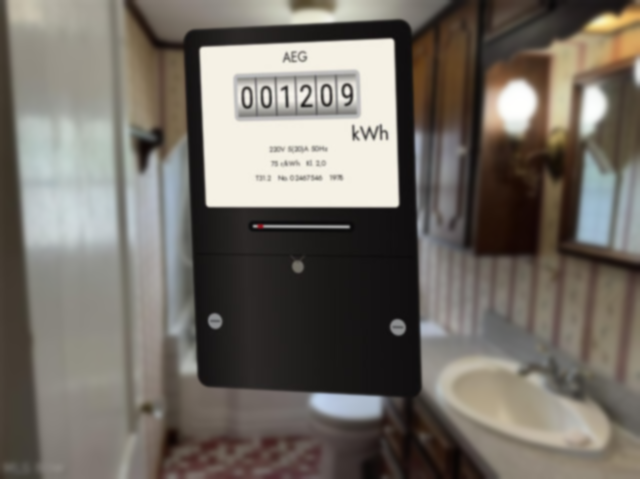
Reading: **1209** kWh
